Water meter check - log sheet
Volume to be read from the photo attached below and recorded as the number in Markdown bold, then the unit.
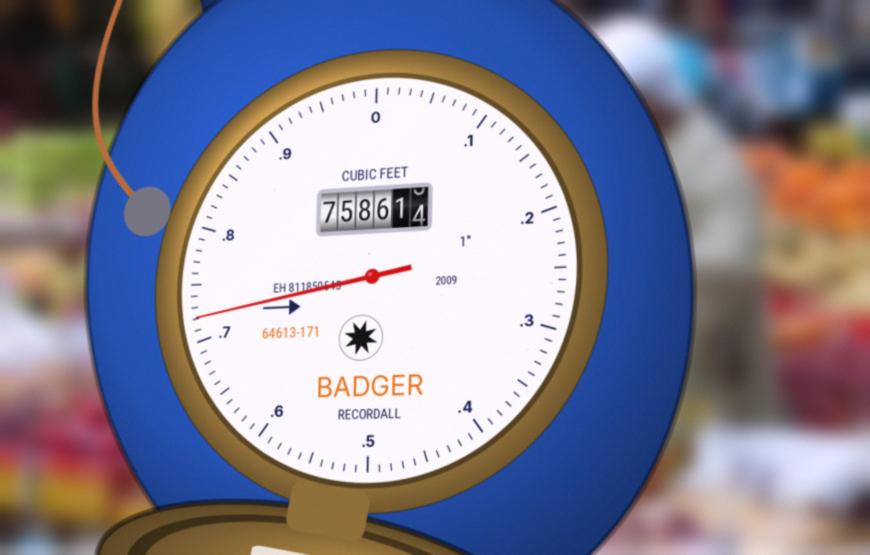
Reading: **758613.72** ft³
